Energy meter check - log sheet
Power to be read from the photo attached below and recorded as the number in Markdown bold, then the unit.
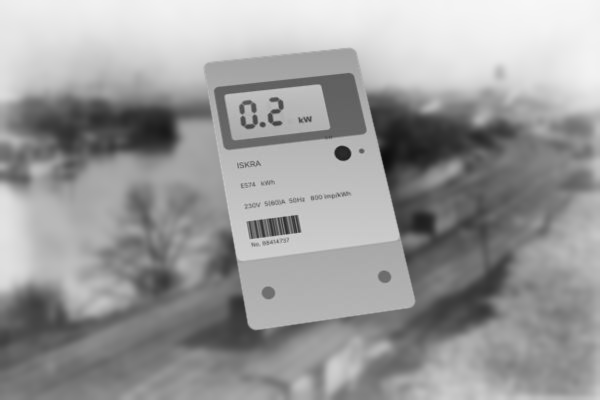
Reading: **0.2** kW
